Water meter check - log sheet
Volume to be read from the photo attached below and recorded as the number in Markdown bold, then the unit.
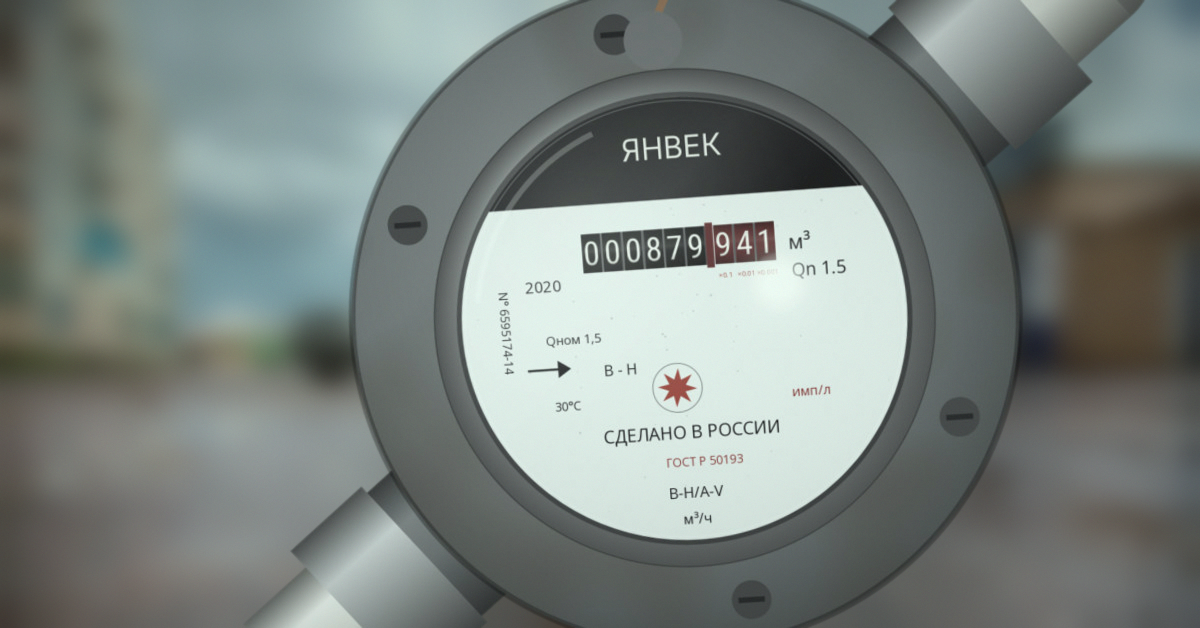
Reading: **879.941** m³
